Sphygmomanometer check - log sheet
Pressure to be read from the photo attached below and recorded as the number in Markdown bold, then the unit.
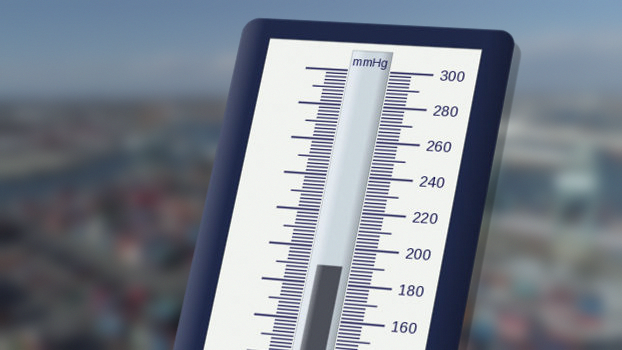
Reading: **190** mmHg
